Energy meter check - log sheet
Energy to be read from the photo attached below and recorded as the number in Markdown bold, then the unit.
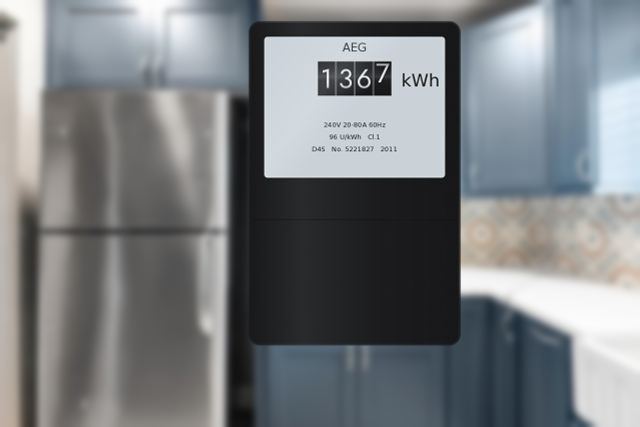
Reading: **1367** kWh
